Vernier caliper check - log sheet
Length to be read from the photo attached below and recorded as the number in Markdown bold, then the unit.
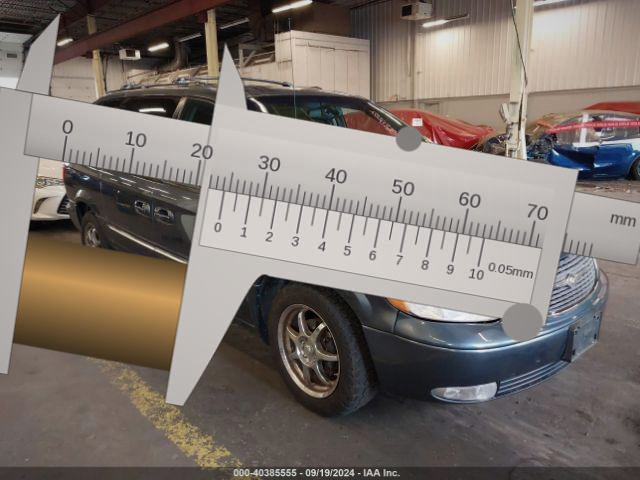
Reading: **24.2** mm
